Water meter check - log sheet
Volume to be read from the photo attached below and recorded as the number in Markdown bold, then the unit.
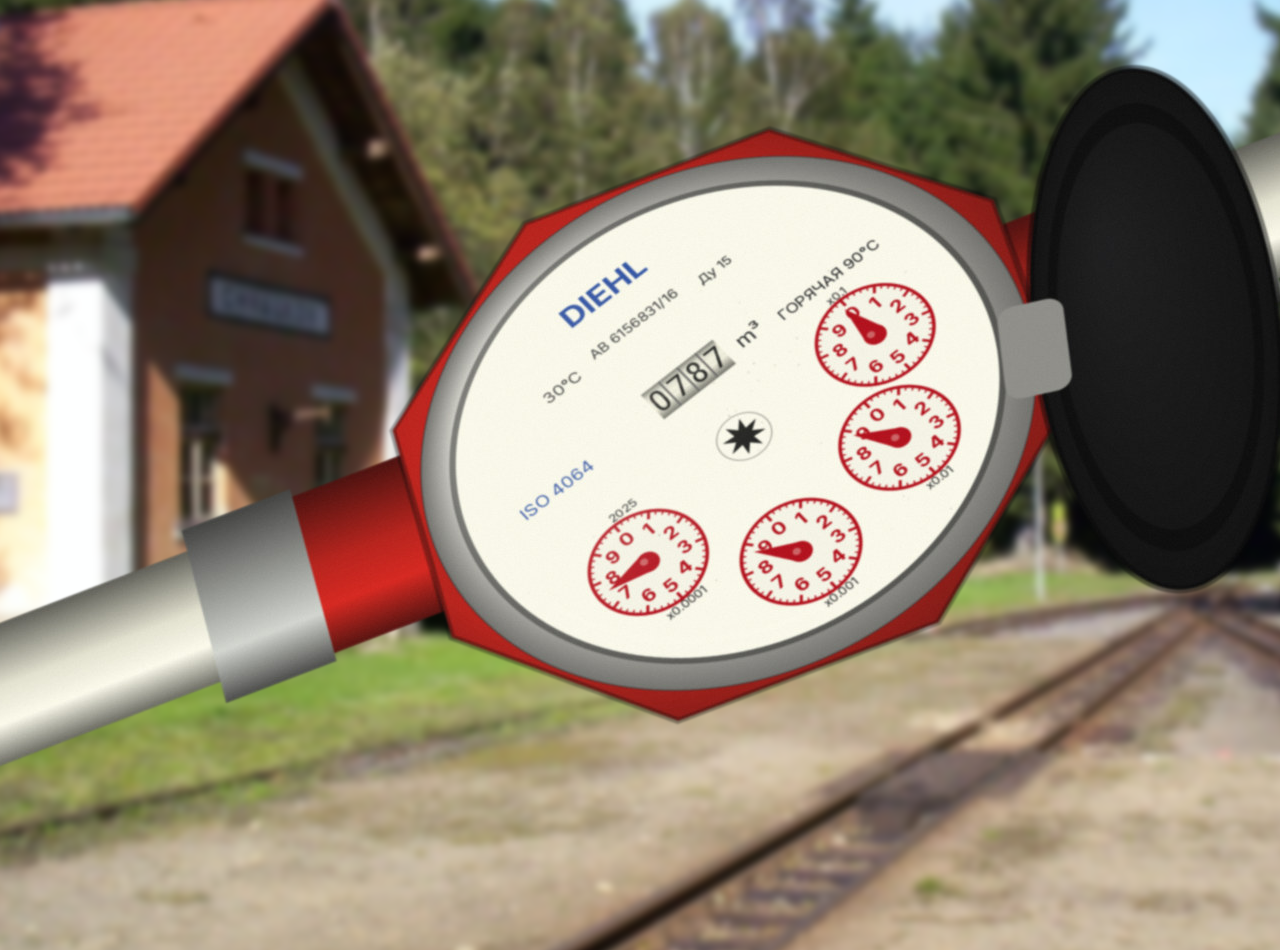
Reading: **786.9887** m³
